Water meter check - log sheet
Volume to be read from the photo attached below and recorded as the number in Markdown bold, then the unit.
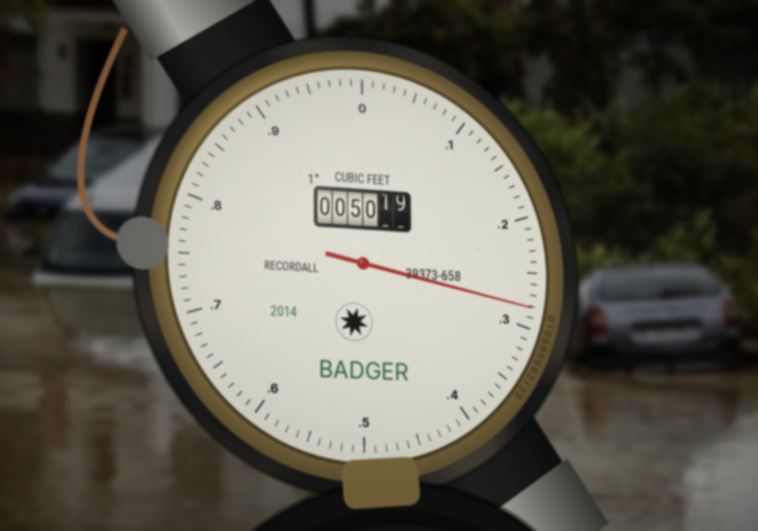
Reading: **5019.28** ft³
